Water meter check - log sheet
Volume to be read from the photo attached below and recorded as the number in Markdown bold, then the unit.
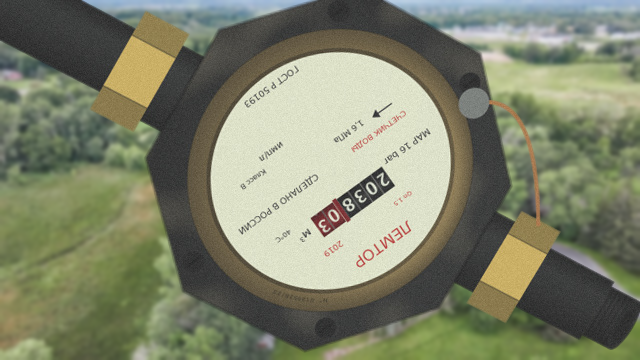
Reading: **2038.03** m³
